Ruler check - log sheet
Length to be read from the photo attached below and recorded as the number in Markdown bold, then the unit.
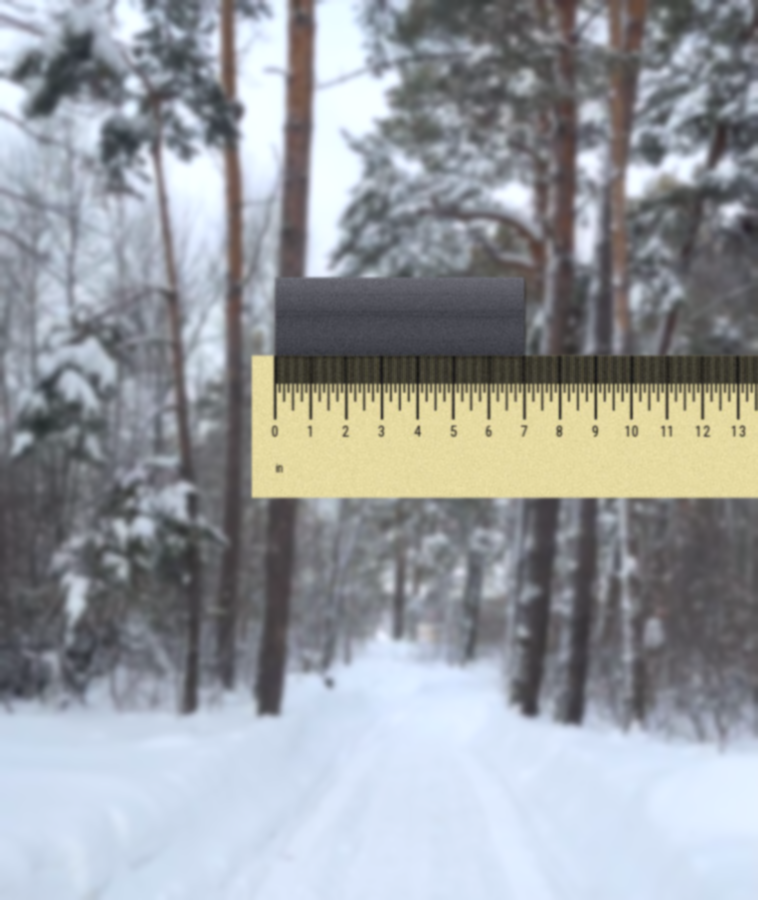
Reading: **7** in
